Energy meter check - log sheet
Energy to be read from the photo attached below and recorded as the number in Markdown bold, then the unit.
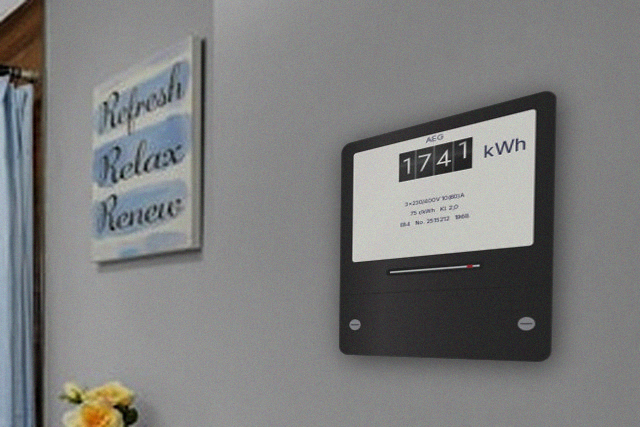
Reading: **1741** kWh
